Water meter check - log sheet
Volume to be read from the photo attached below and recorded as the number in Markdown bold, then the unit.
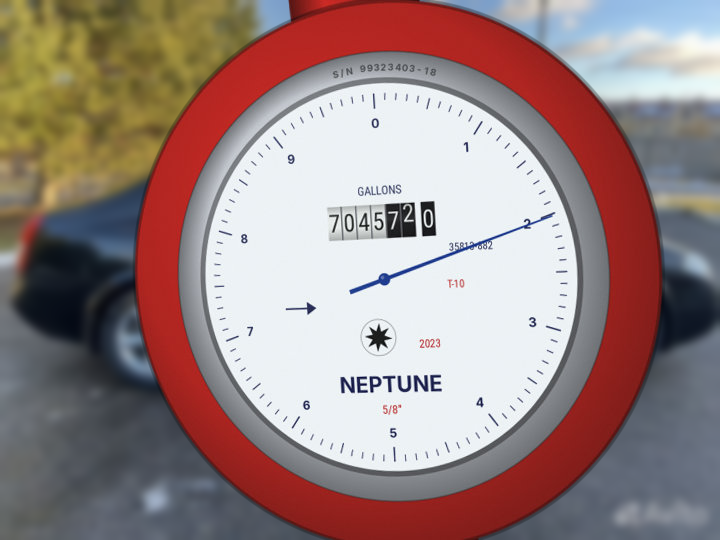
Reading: **7045722.0** gal
